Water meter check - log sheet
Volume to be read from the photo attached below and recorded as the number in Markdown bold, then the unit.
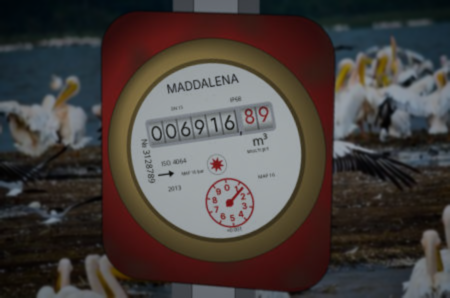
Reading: **6916.891** m³
